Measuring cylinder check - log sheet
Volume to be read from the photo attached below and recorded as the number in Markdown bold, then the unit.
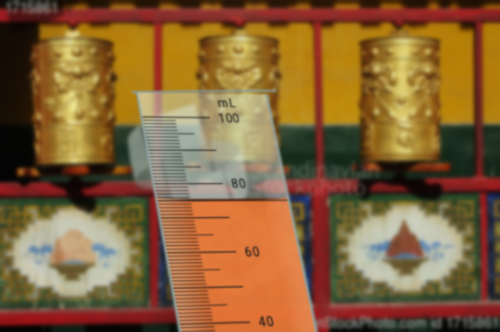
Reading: **75** mL
